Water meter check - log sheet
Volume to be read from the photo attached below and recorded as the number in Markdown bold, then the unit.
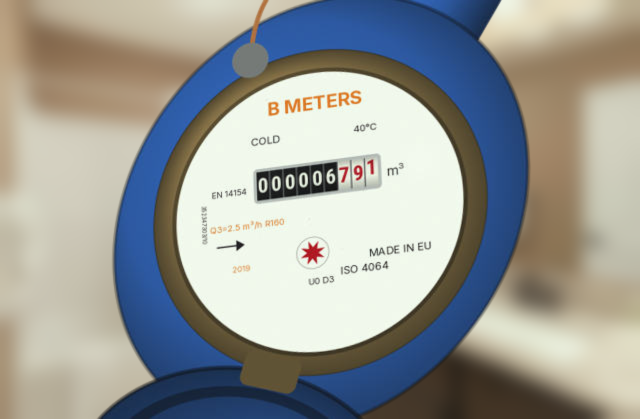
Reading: **6.791** m³
